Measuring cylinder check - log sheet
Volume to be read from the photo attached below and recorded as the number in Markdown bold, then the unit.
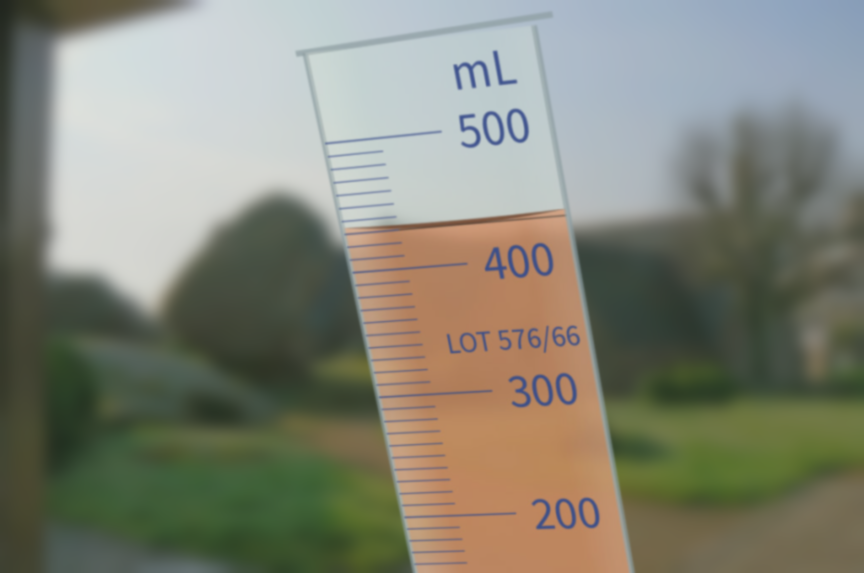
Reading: **430** mL
